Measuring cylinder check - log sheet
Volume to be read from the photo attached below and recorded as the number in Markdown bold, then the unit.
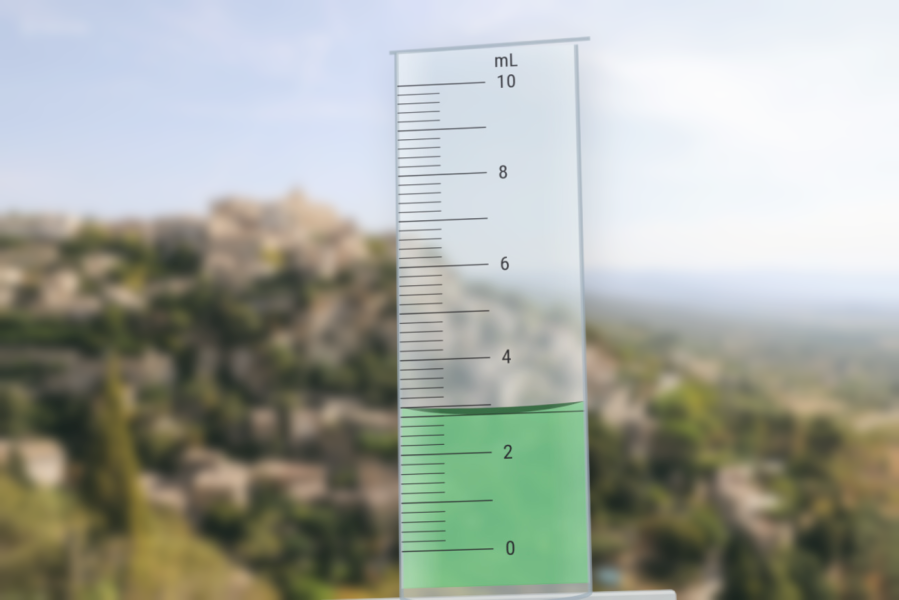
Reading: **2.8** mL
